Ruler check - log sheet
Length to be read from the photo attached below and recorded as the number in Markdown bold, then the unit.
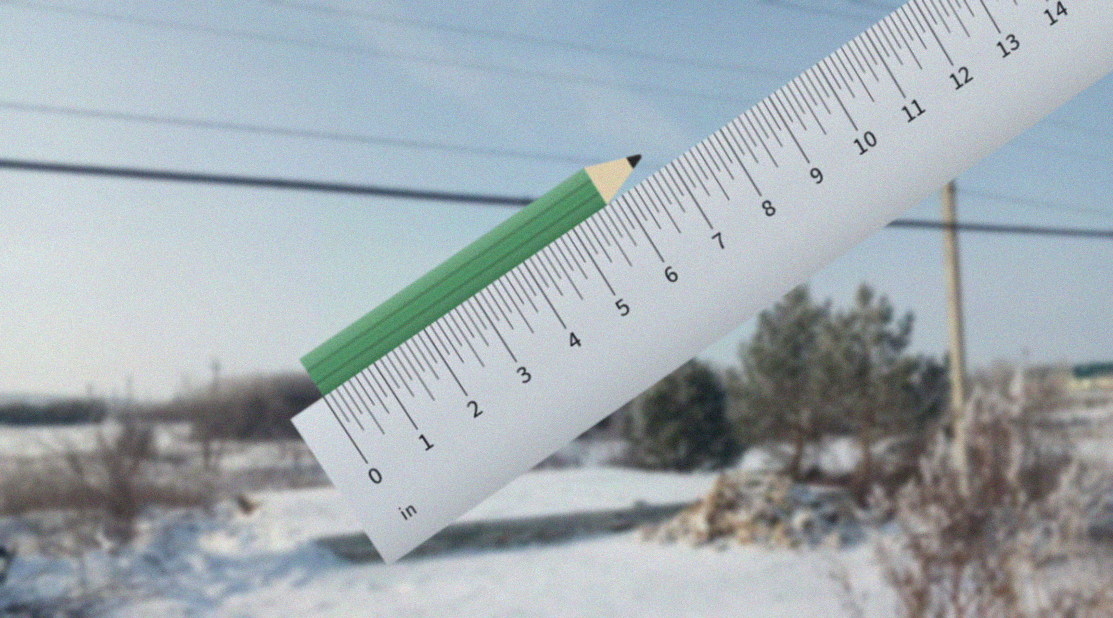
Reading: **6.625** in
